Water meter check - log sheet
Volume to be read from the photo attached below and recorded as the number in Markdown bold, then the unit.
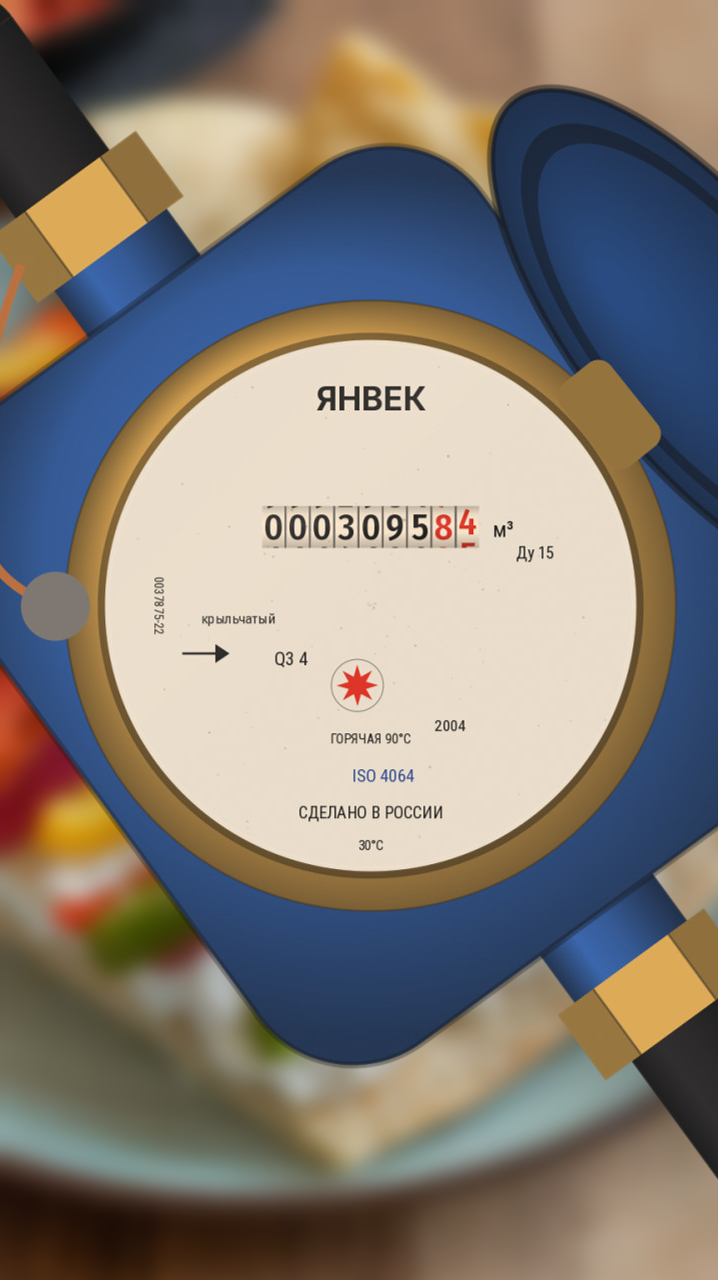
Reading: **3095.84** m³
